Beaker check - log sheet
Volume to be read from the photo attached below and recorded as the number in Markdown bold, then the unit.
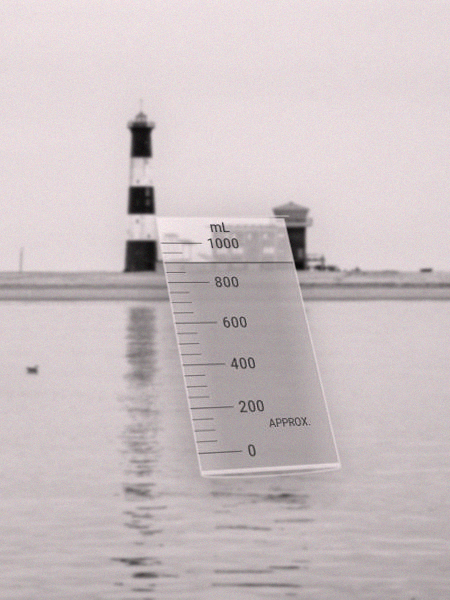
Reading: **900** mL
